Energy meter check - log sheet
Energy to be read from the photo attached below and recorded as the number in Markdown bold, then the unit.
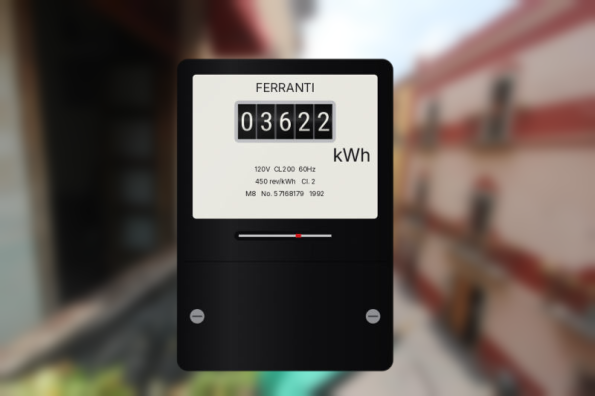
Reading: **3622** kWh
